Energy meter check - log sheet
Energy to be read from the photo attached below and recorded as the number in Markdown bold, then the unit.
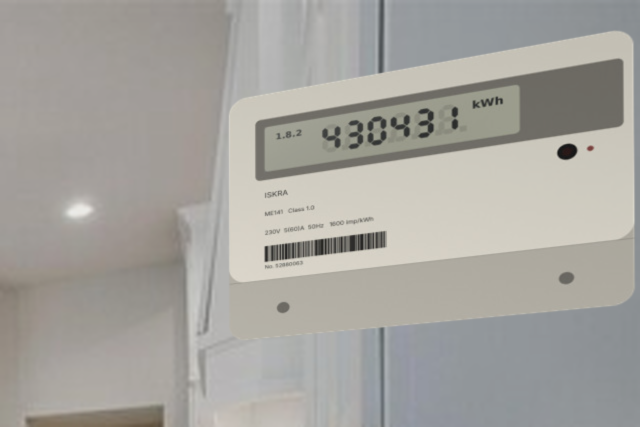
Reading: **430431** kWh
